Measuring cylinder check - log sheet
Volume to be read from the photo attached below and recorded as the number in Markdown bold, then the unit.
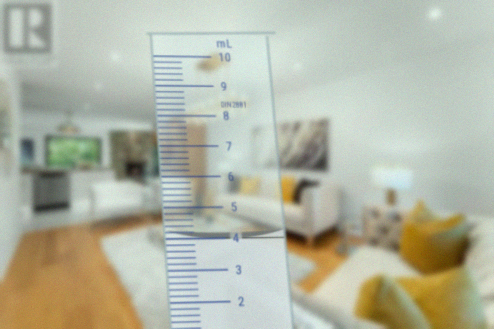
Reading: **4** mL
